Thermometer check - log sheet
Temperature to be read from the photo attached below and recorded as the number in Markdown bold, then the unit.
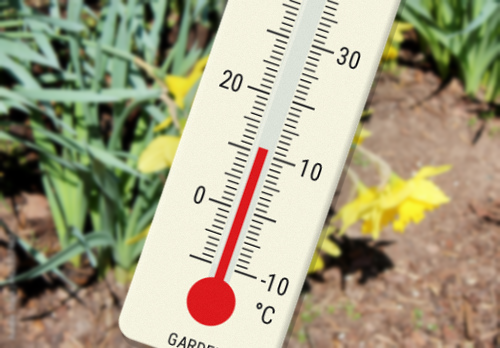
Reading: **11** °C
